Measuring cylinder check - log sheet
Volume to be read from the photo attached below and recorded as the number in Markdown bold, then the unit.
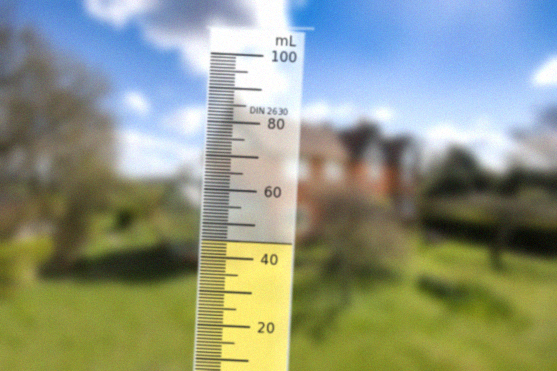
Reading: **45** mL
